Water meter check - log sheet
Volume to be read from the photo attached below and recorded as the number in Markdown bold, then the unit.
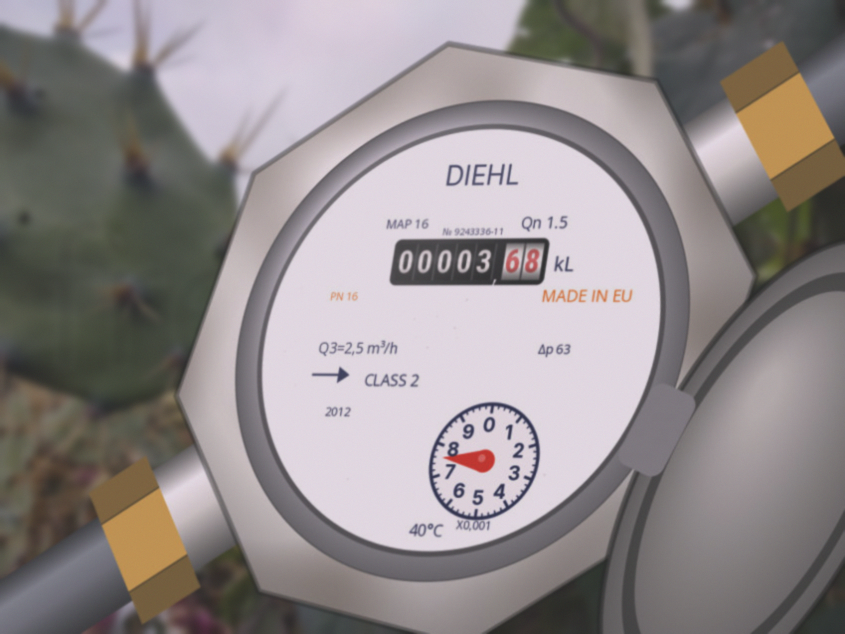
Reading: **3.687** kL
